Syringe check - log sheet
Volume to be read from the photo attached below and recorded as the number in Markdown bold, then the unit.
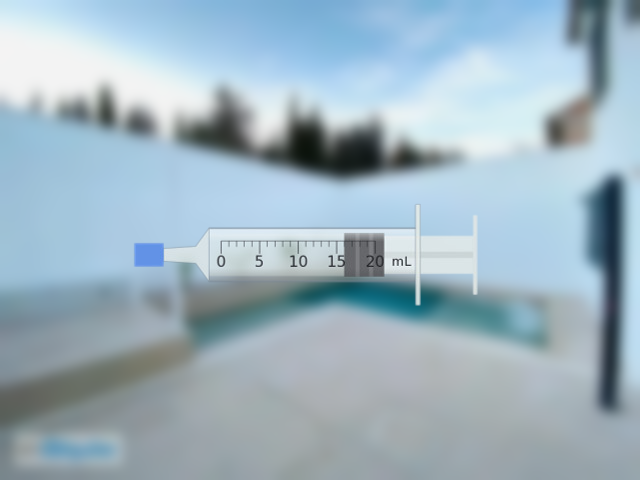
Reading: **16** mL
